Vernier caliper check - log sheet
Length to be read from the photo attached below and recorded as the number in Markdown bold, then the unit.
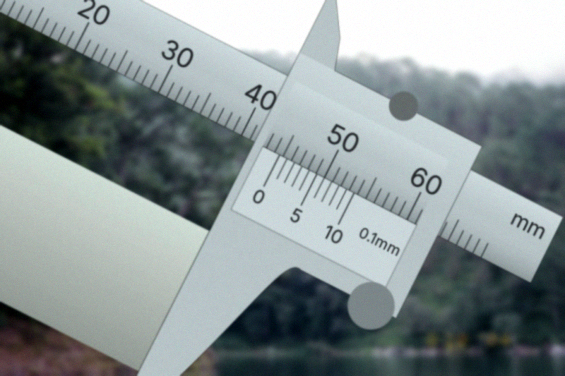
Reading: **44.6** mm
